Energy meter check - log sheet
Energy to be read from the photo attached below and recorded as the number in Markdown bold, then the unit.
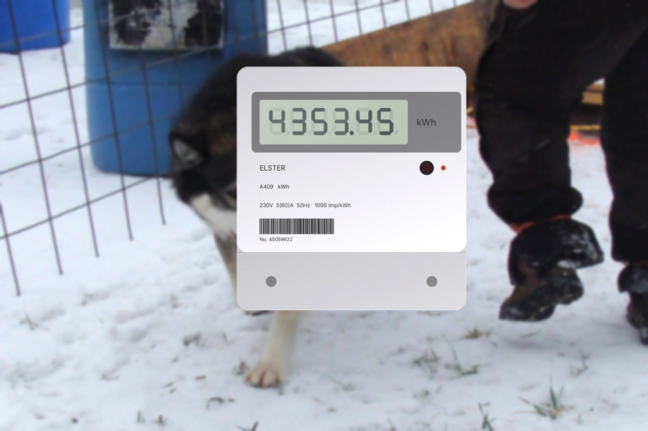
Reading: **4353.45** kWh
